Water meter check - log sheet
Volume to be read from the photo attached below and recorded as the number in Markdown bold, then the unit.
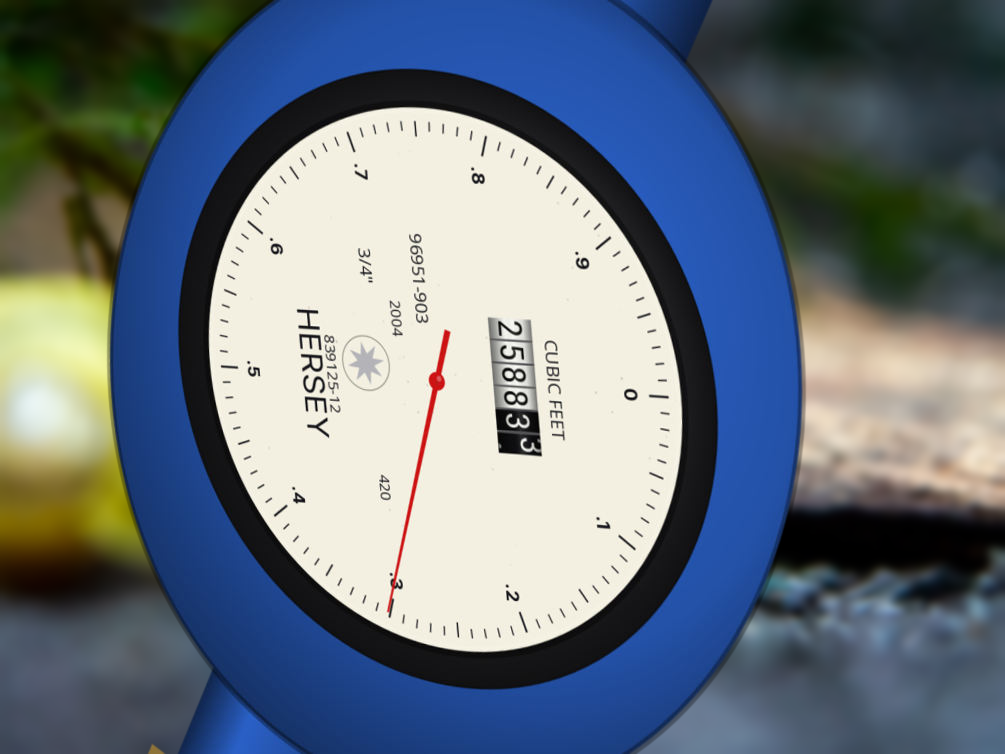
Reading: **258833.30** ft³
